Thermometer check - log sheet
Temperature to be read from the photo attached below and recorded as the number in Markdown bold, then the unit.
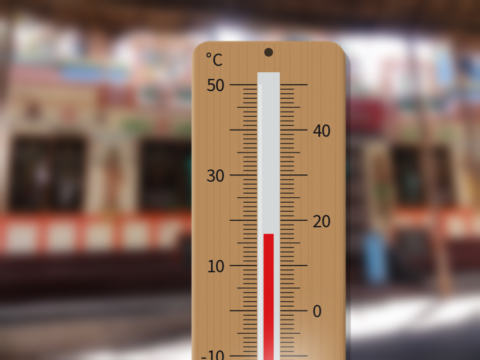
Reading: **17** °C
